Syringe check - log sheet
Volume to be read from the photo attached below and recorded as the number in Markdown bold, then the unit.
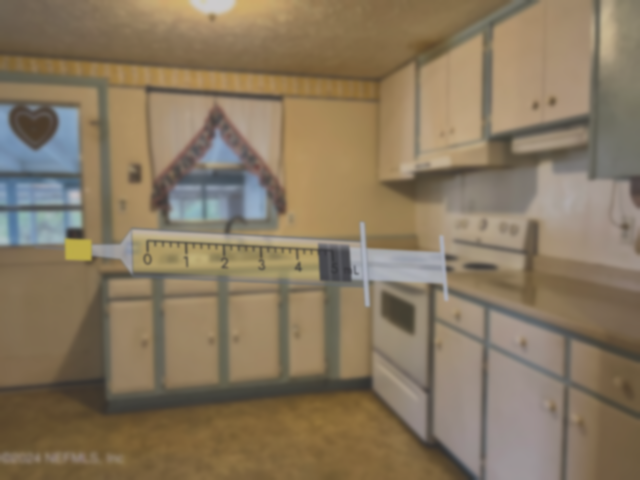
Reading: **4.6** mL
